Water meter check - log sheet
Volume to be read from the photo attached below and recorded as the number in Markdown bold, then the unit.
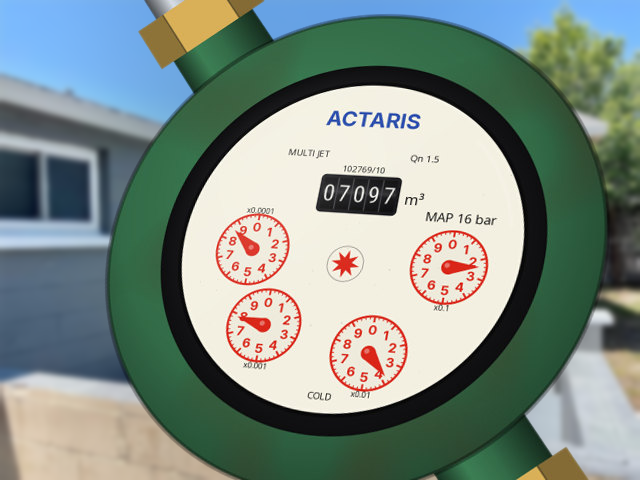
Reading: **7097.2378** m³
